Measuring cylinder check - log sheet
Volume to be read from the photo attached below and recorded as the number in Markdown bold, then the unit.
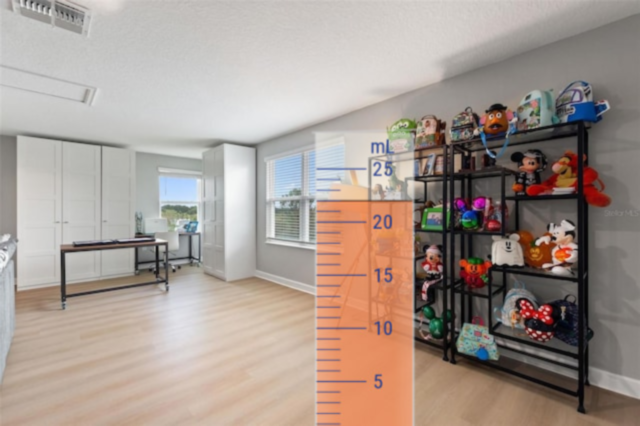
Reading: **22** mL
